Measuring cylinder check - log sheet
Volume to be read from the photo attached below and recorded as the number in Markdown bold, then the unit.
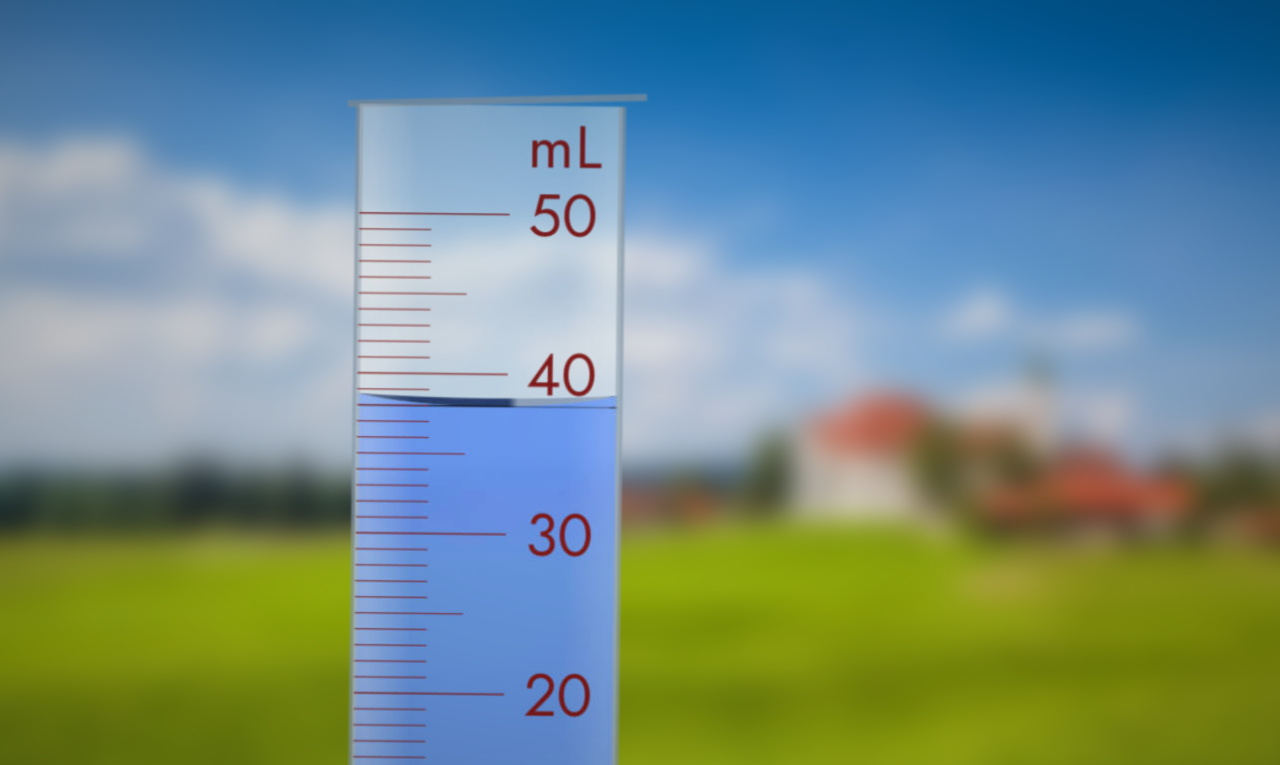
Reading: **38** mL
